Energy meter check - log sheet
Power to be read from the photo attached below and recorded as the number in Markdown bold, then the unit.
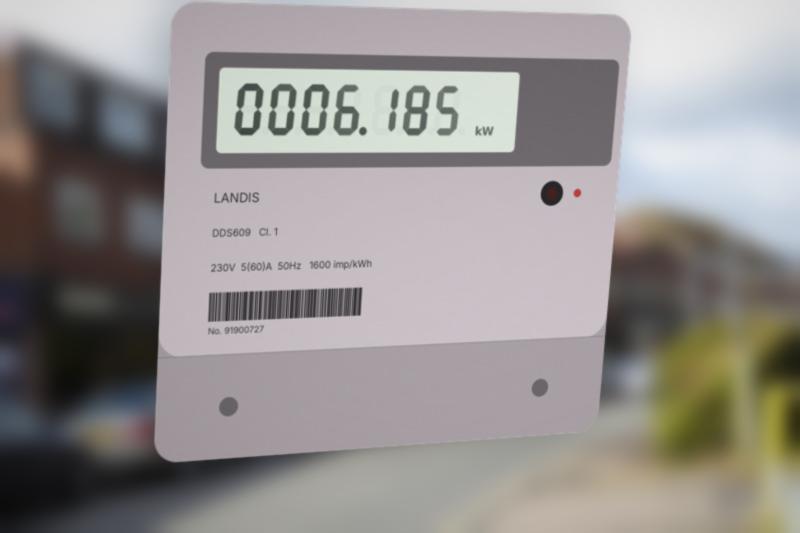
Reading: **6.185** kW
